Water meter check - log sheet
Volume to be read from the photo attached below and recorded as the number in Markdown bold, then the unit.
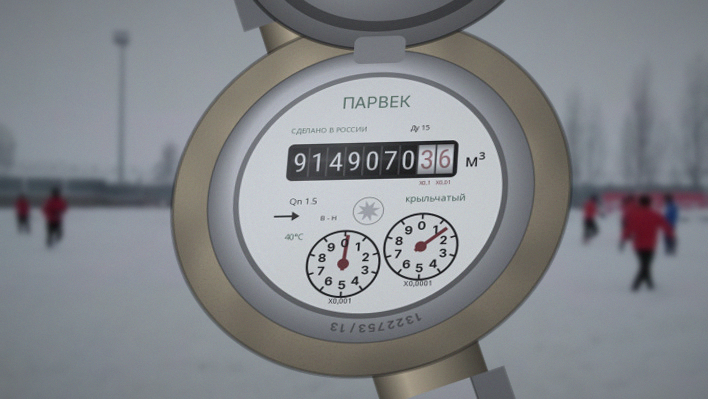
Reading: **9149070.3601** m³
